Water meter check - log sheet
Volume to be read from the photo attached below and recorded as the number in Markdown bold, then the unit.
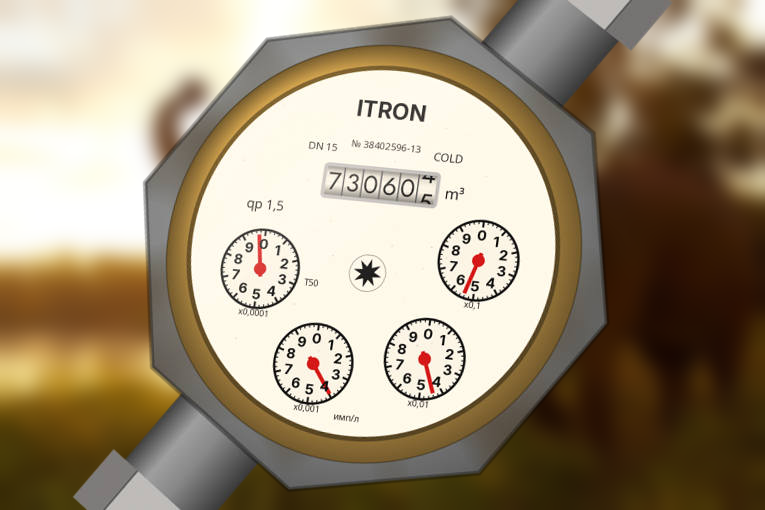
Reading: **730604.5439** m³
